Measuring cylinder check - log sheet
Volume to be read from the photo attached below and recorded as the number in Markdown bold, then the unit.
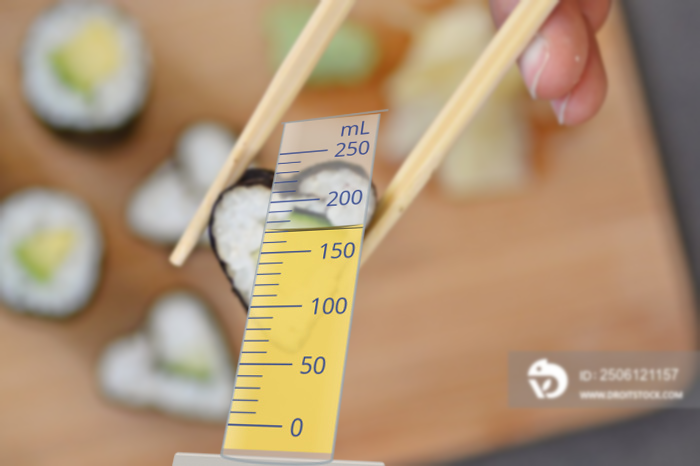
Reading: **170** mL
